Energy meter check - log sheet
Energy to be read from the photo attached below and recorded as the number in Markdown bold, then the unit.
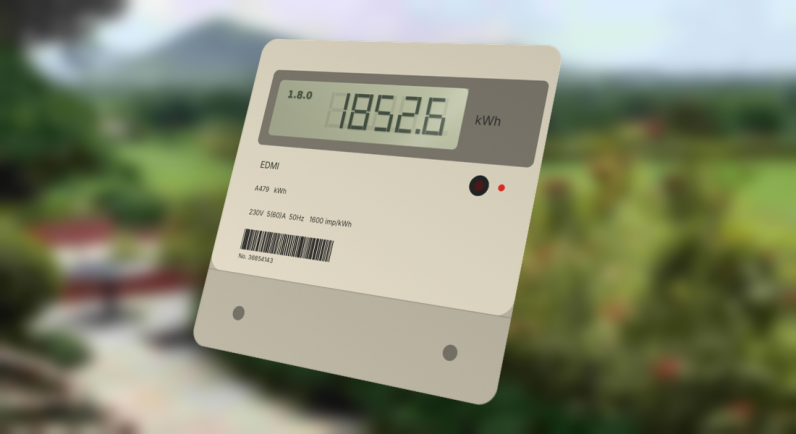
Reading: **1852.6** kWh
